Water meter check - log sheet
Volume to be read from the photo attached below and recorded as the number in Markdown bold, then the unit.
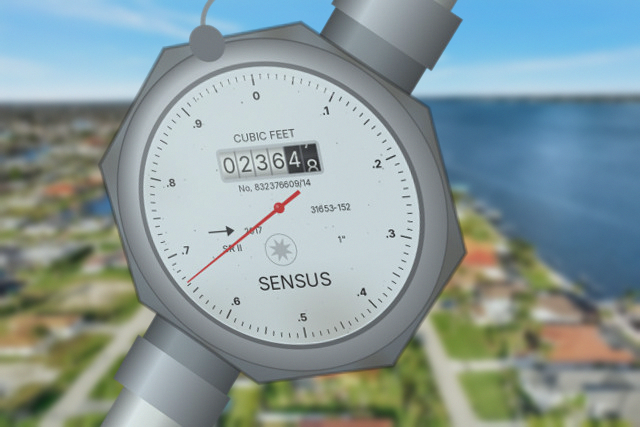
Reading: **23647.66** ft³
